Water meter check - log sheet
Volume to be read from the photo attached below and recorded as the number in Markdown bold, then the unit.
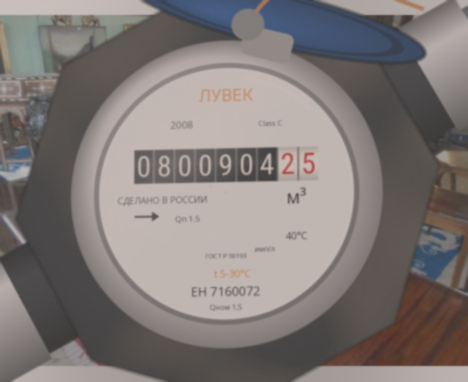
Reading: **800904.25** m³
